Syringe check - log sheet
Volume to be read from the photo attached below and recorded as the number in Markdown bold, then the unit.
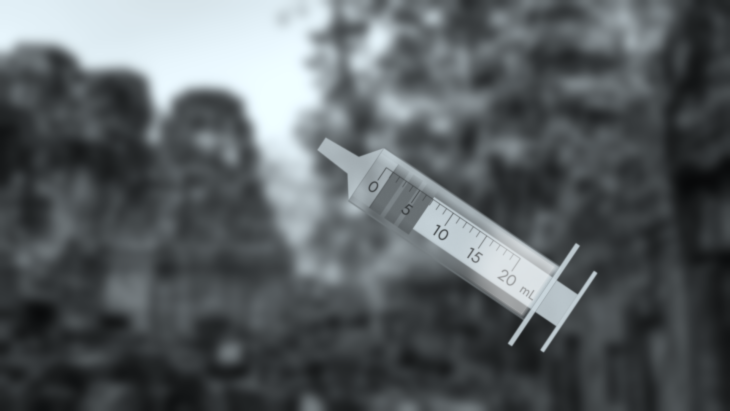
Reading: **1** mL
